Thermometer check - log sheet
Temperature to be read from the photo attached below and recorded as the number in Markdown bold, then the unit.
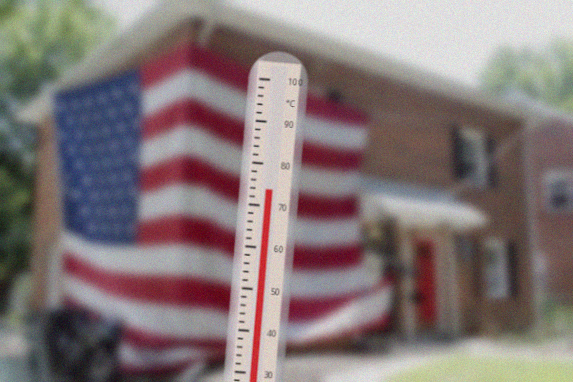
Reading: **74** °C
